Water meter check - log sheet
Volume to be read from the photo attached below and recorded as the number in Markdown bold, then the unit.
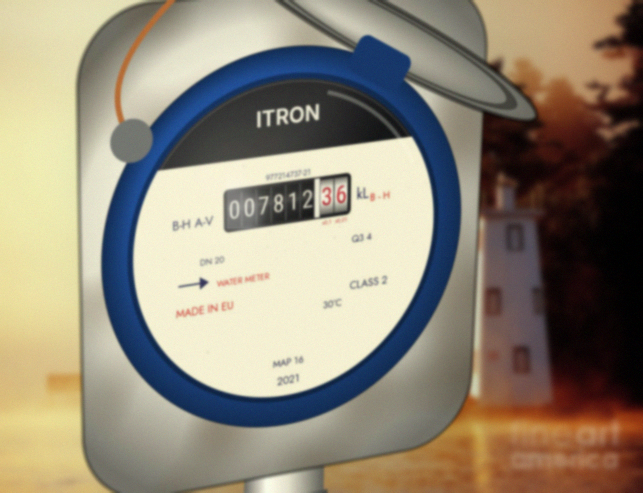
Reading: **7812.36** kL
